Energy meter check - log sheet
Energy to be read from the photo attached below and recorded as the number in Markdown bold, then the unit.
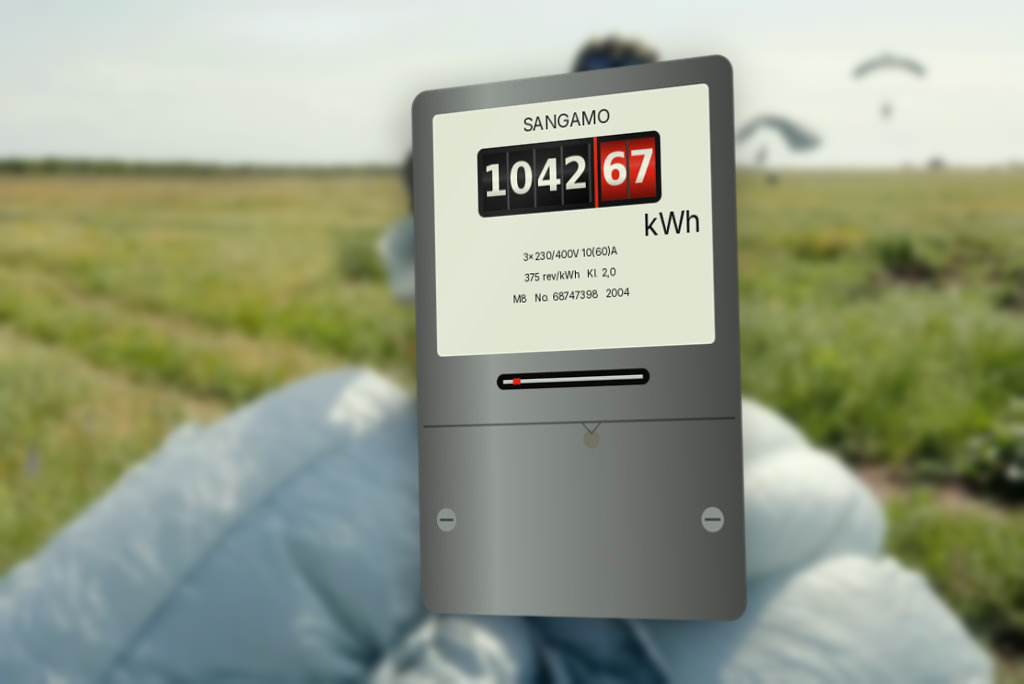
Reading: **1042.67** kWh
